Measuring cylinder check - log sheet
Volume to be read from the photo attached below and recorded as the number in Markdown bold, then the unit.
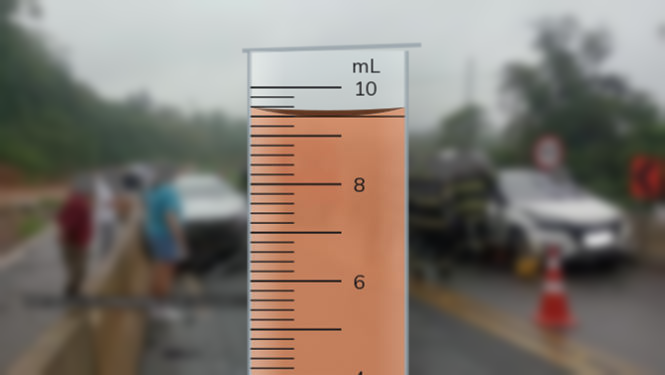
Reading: **9.4** mL
